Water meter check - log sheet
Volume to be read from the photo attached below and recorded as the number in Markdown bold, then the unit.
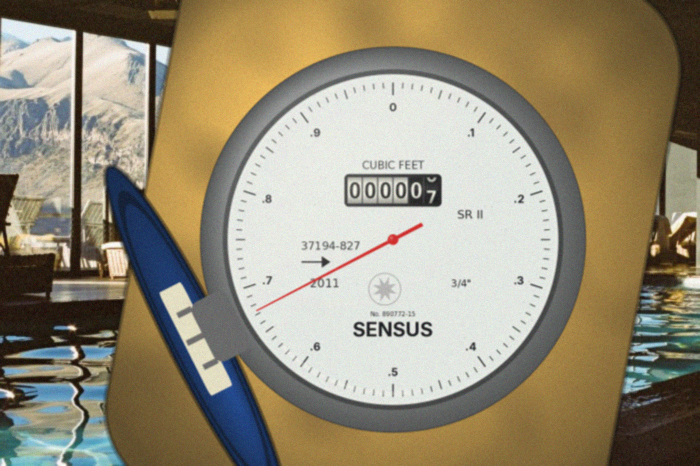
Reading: **6.67** ft³
